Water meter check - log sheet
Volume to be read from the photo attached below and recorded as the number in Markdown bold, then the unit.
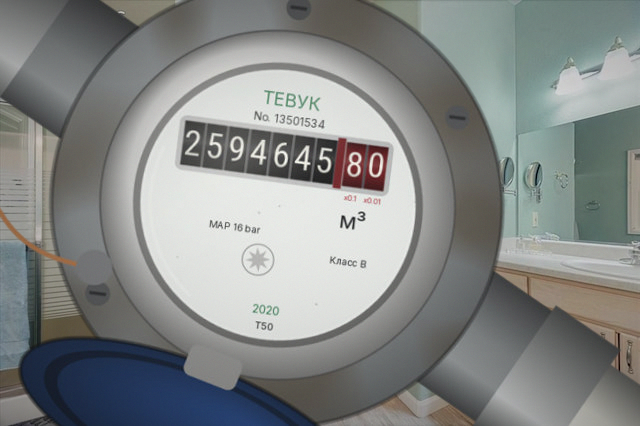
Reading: **2594645.80** m³
